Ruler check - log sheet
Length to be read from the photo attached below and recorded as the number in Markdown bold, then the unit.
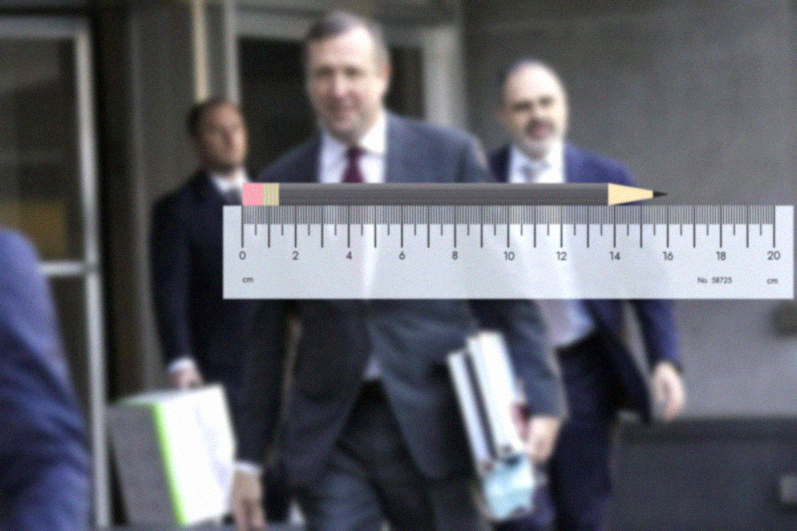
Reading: **16** cm
